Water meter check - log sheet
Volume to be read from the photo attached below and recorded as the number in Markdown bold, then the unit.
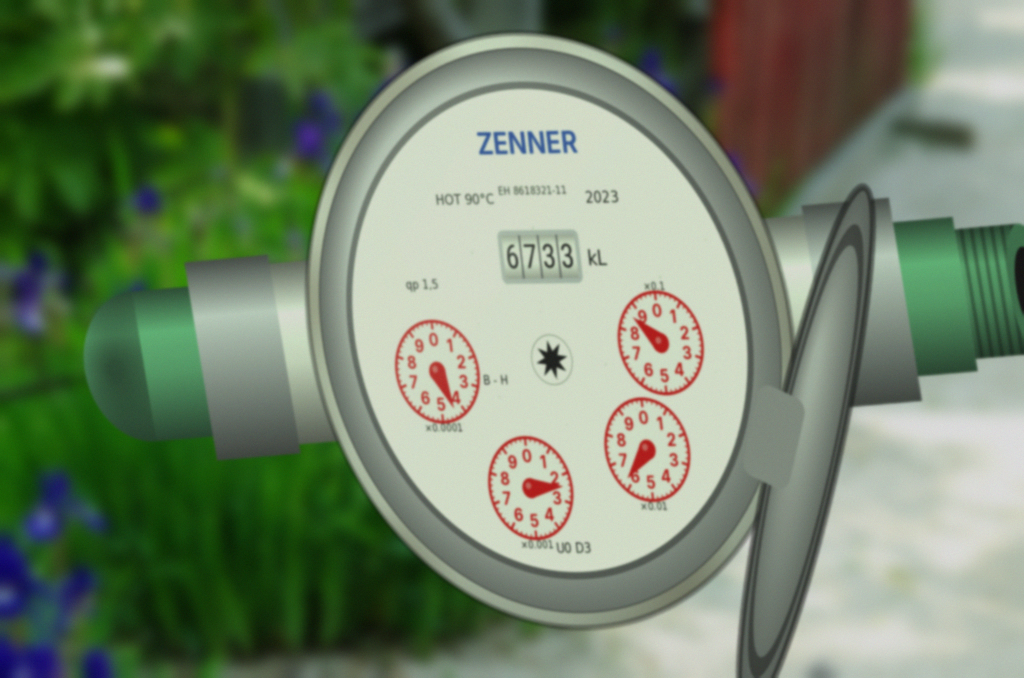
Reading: **6733.8624** kL
